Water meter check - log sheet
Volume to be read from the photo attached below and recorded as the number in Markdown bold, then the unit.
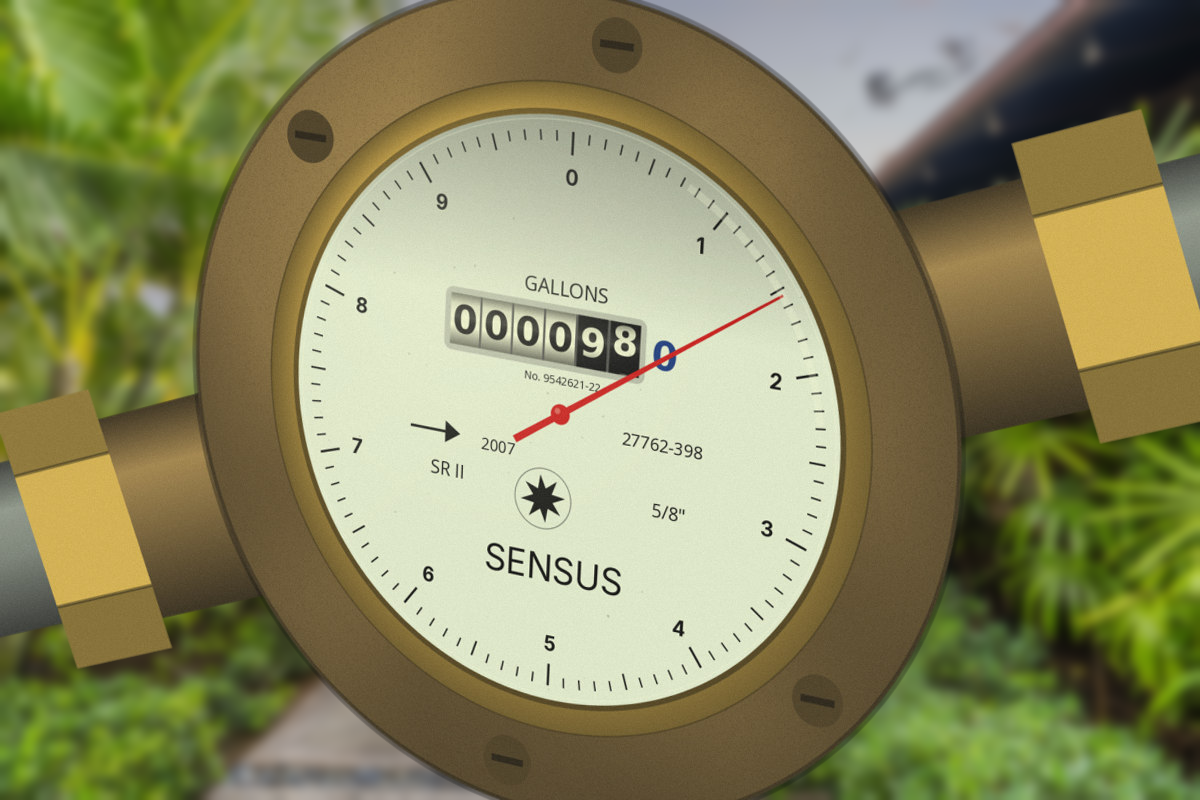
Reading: **981.5** gal
